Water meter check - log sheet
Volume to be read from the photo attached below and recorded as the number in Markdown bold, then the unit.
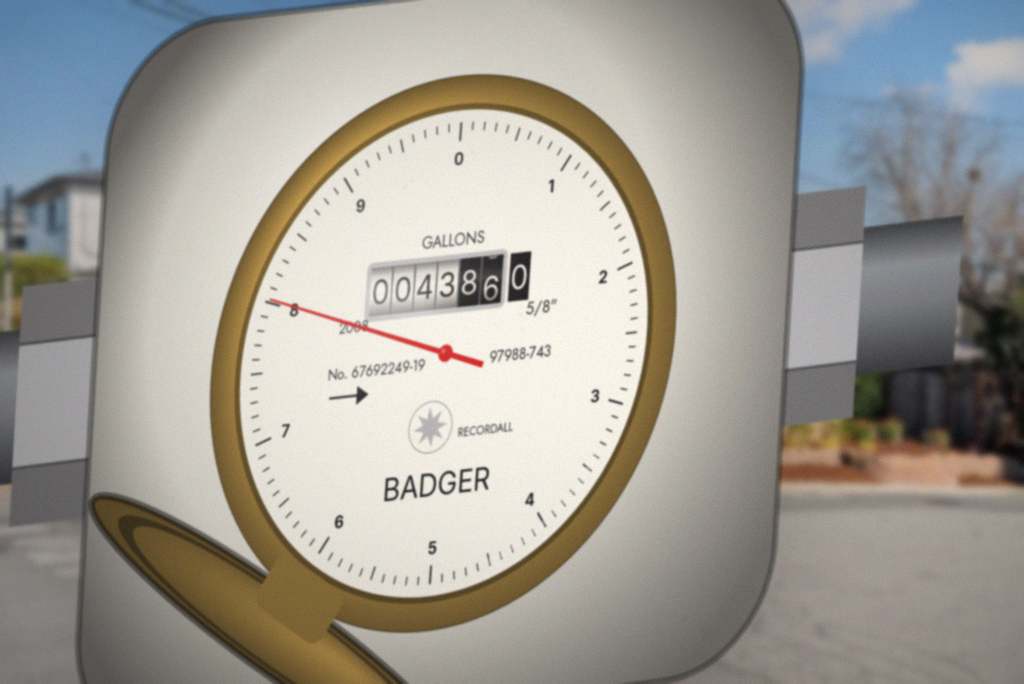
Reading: **43858.0** gal
